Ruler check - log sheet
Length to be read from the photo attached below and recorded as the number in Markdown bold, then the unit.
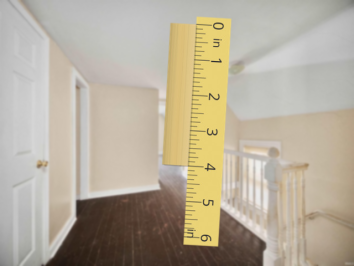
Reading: **4** in
